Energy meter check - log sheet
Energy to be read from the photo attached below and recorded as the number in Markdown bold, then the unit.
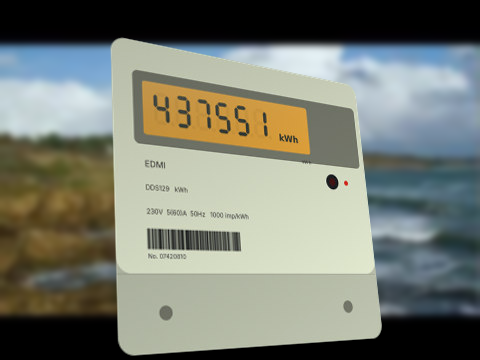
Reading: **437551** kWh
